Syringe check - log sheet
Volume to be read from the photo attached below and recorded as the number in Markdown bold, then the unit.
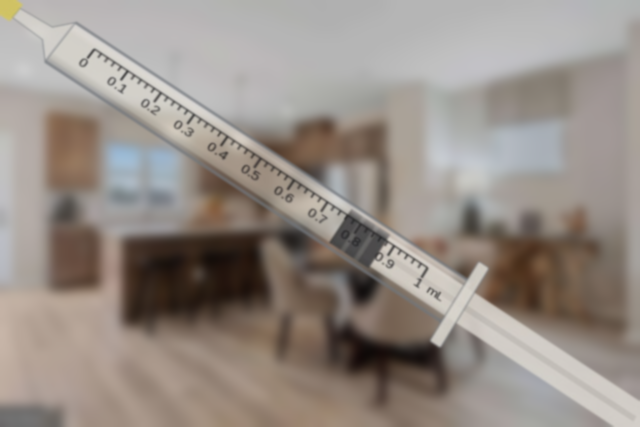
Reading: **0.76** mL
